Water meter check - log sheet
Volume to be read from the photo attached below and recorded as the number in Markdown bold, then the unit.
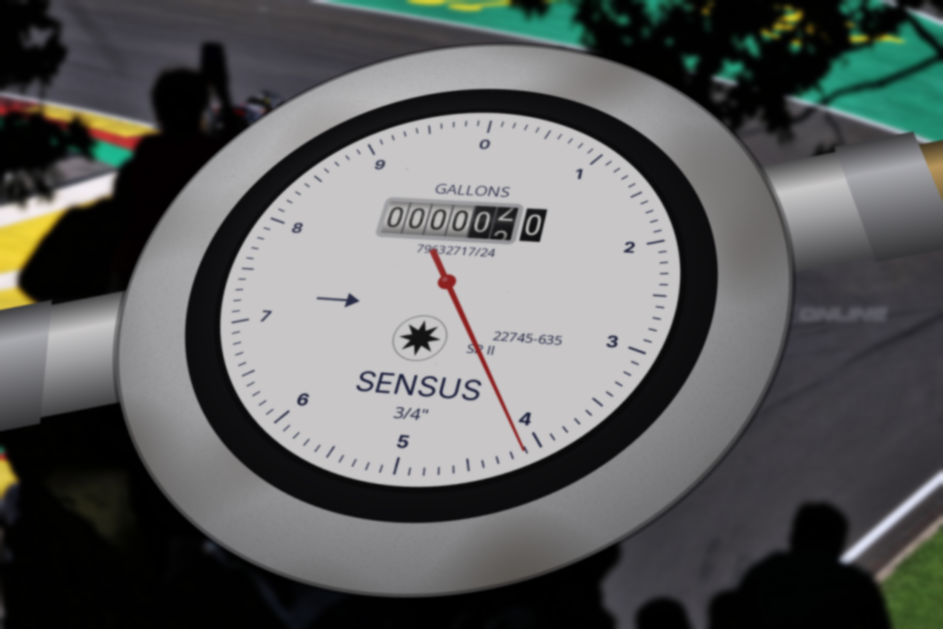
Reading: **24.1** gal
